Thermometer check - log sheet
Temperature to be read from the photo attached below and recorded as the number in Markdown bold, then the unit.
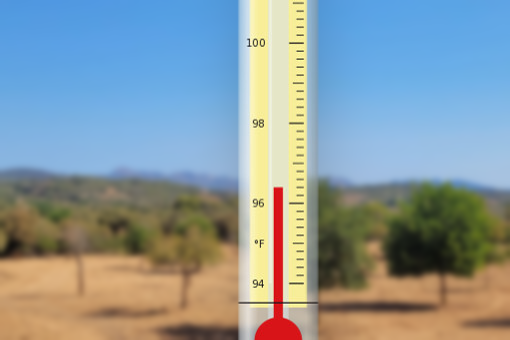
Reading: **96.4** °F
